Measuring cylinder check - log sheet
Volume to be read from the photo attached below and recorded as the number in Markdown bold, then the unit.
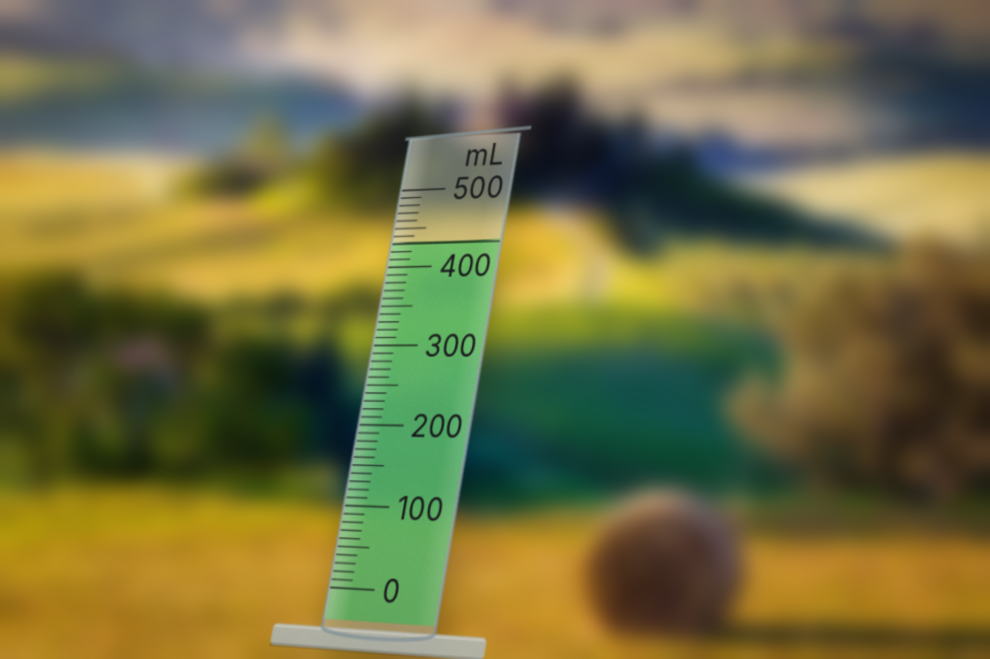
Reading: **430** mL
